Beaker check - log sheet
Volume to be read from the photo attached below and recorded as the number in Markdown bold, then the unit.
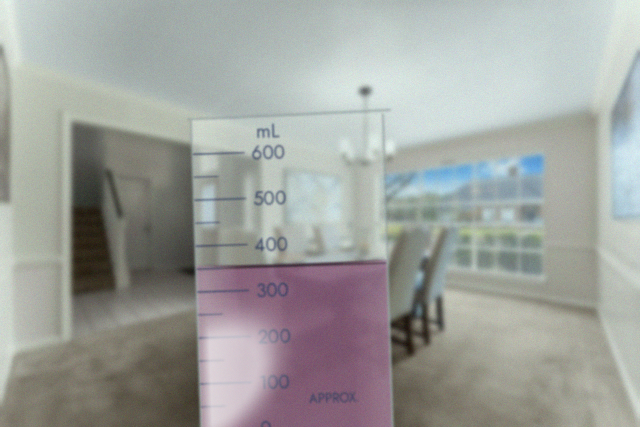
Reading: **350** mL
